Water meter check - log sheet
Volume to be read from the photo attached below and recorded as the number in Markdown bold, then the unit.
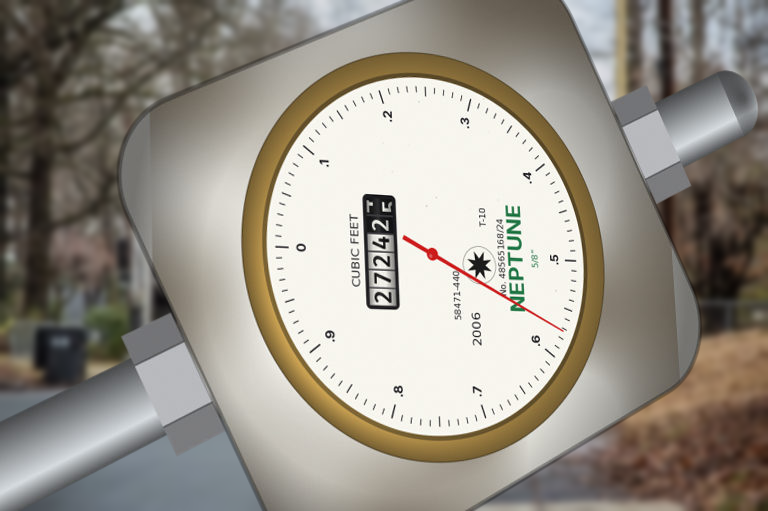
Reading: **272424.57** ft³
